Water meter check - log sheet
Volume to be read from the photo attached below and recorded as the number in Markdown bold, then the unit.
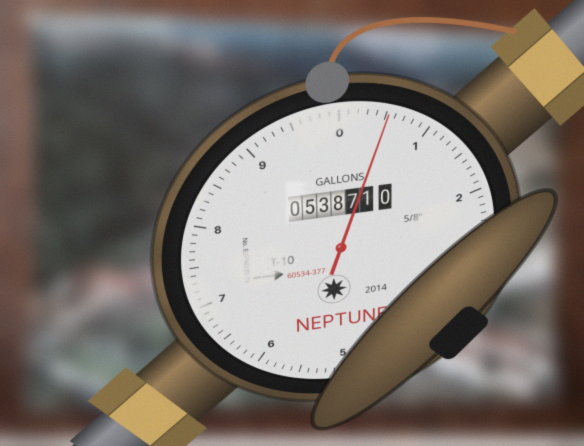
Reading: **538710.5** gal
